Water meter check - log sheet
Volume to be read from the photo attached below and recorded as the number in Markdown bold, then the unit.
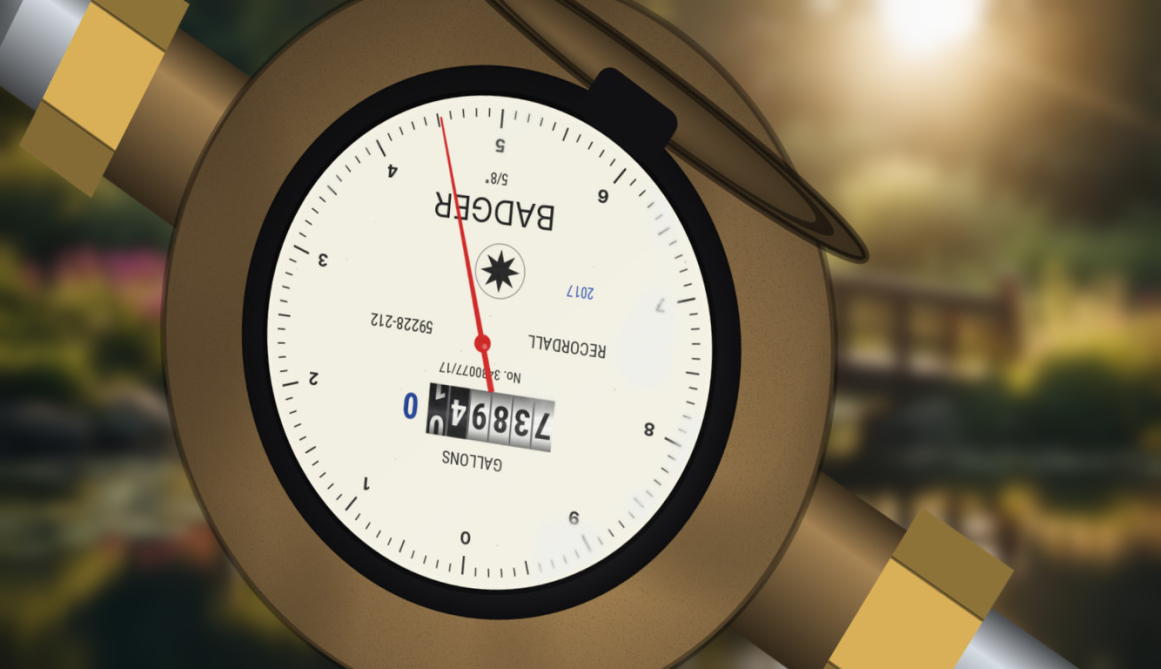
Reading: **7389404.5** gal
